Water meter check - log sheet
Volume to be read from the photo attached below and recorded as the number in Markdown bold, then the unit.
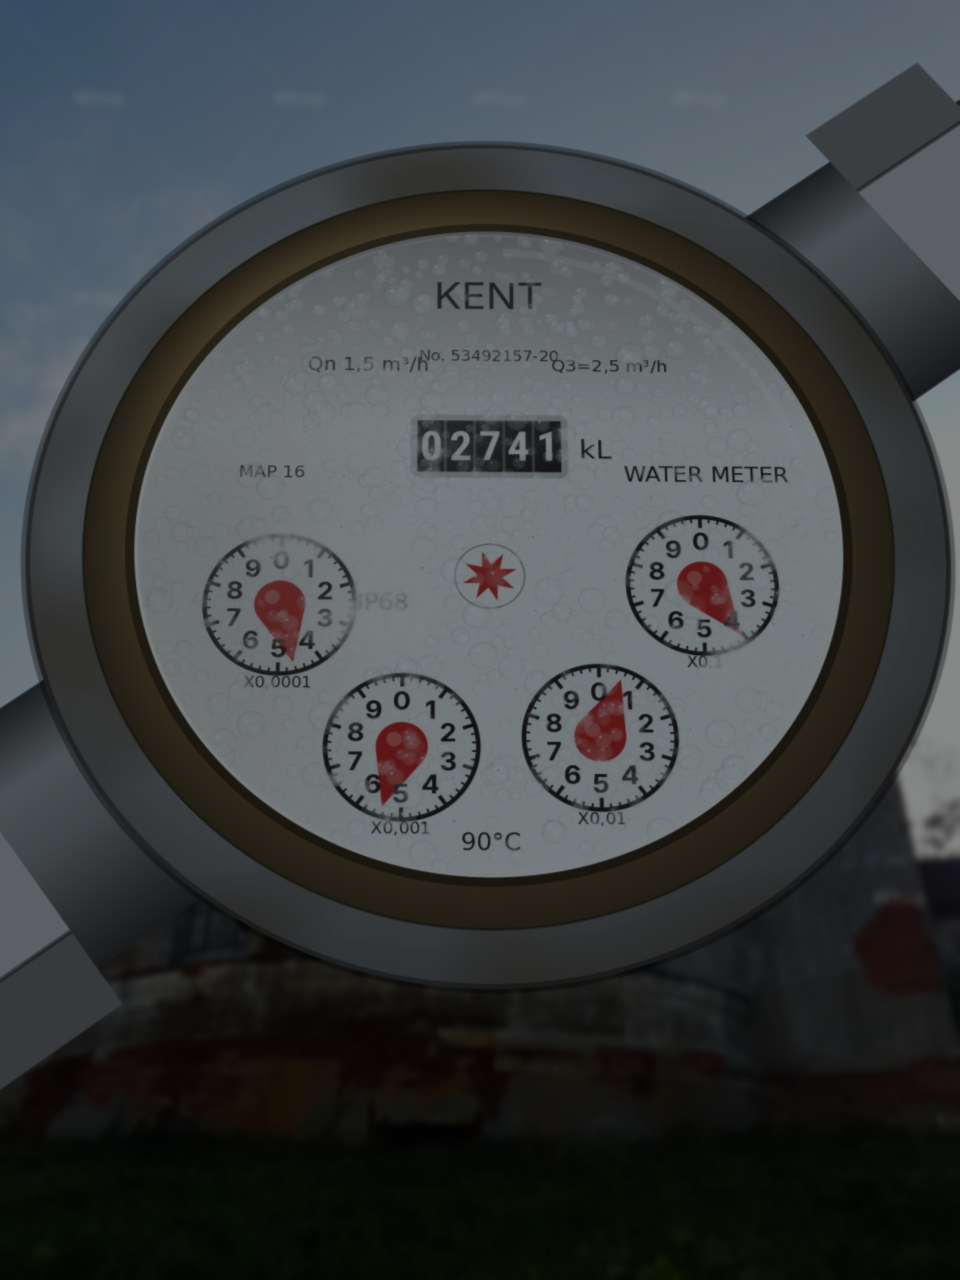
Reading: **2741.4054** kL
